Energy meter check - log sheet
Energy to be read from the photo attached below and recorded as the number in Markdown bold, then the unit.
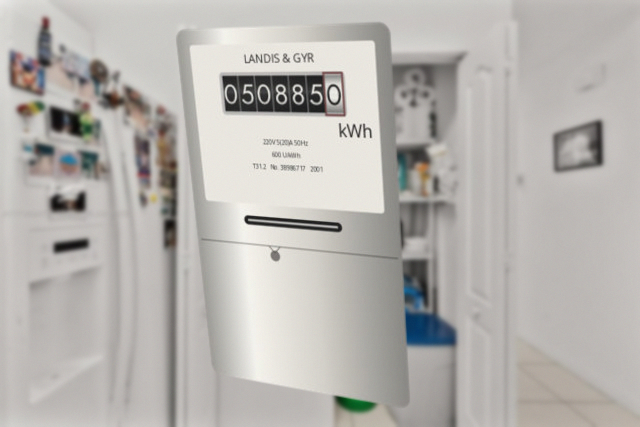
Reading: **50885.0** kWh
